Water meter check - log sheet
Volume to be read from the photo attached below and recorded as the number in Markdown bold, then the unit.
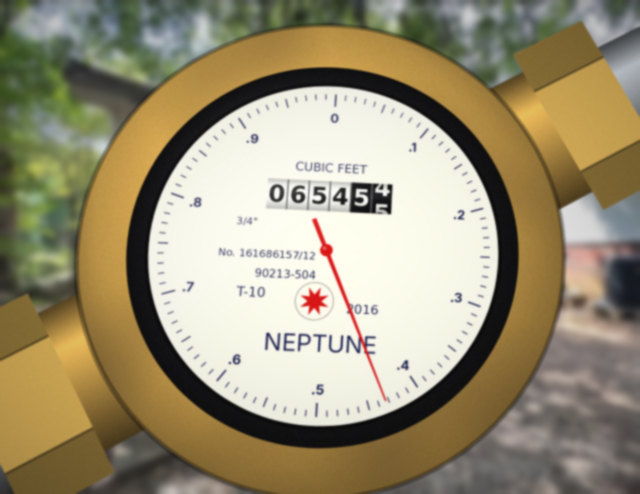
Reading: **65454.43** ft³
